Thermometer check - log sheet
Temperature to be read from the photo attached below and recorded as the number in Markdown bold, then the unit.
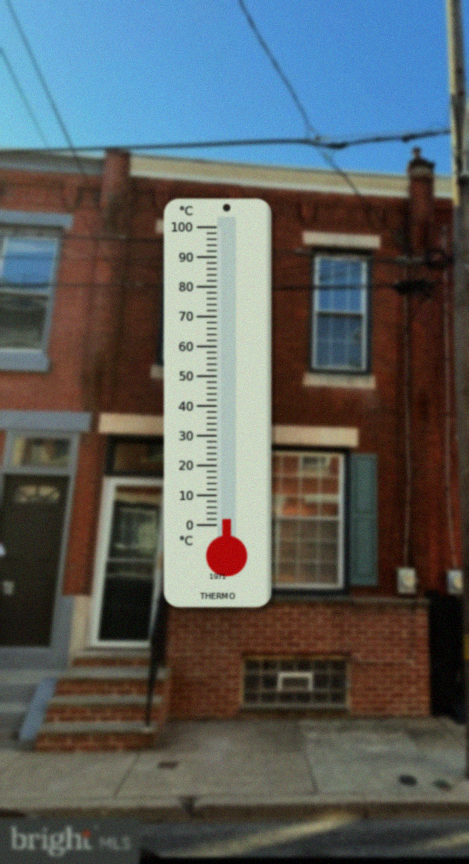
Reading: **2** °C
